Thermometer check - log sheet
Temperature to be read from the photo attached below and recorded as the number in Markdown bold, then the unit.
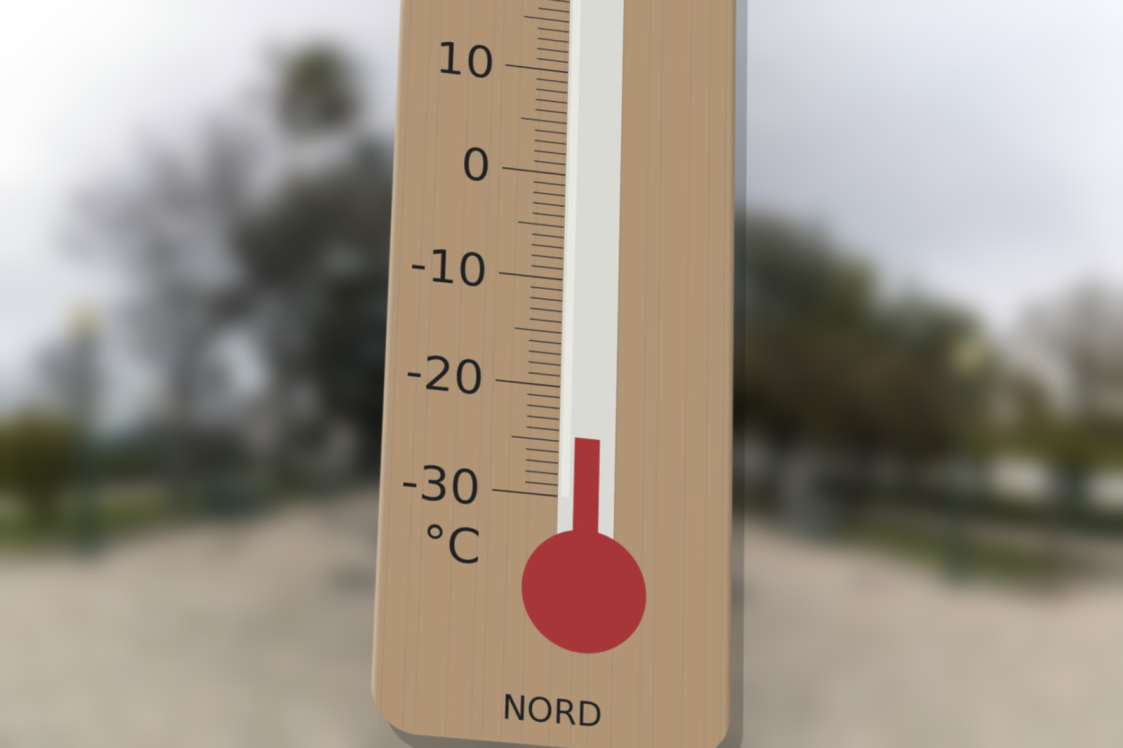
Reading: **-24.5** °C
